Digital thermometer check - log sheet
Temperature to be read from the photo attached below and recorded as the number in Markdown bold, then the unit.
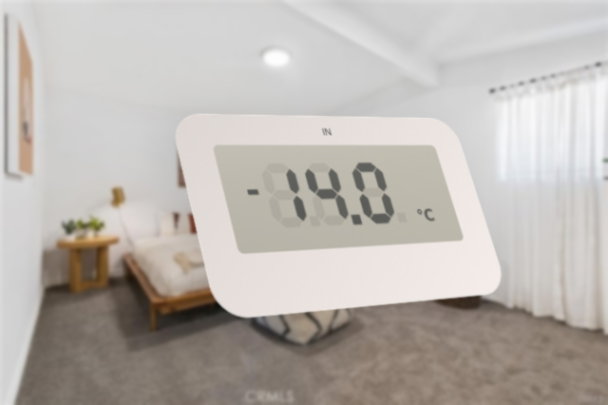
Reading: **-14.0** °C
